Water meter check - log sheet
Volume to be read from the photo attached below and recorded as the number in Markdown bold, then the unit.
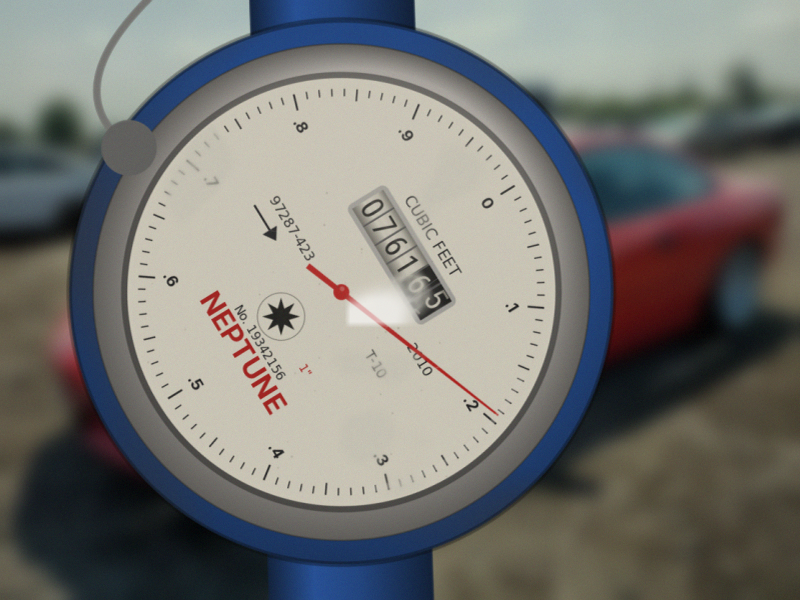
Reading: **76165.19** ft³
